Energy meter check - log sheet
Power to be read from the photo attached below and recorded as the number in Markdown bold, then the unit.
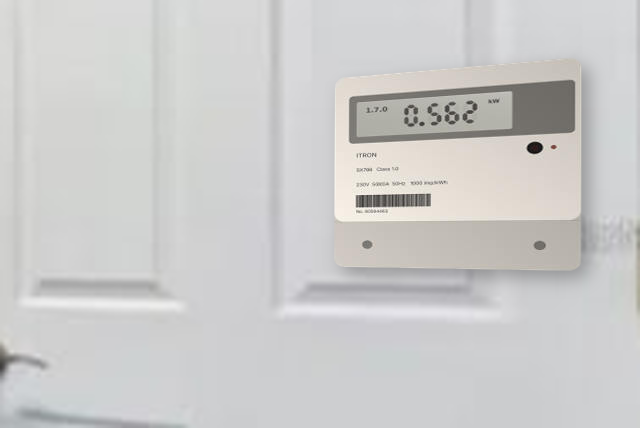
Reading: **0.562** kW
